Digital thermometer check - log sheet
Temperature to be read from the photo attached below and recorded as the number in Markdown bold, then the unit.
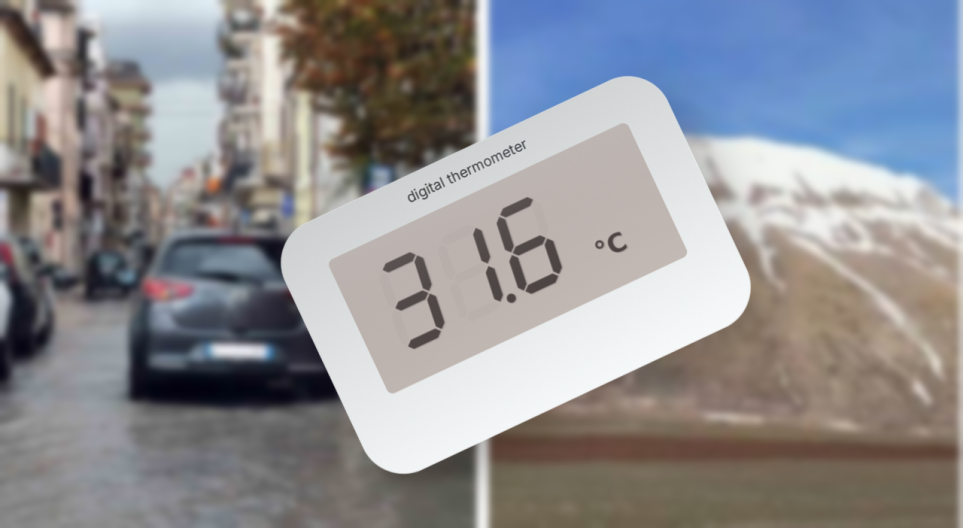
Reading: **31.6** °C
